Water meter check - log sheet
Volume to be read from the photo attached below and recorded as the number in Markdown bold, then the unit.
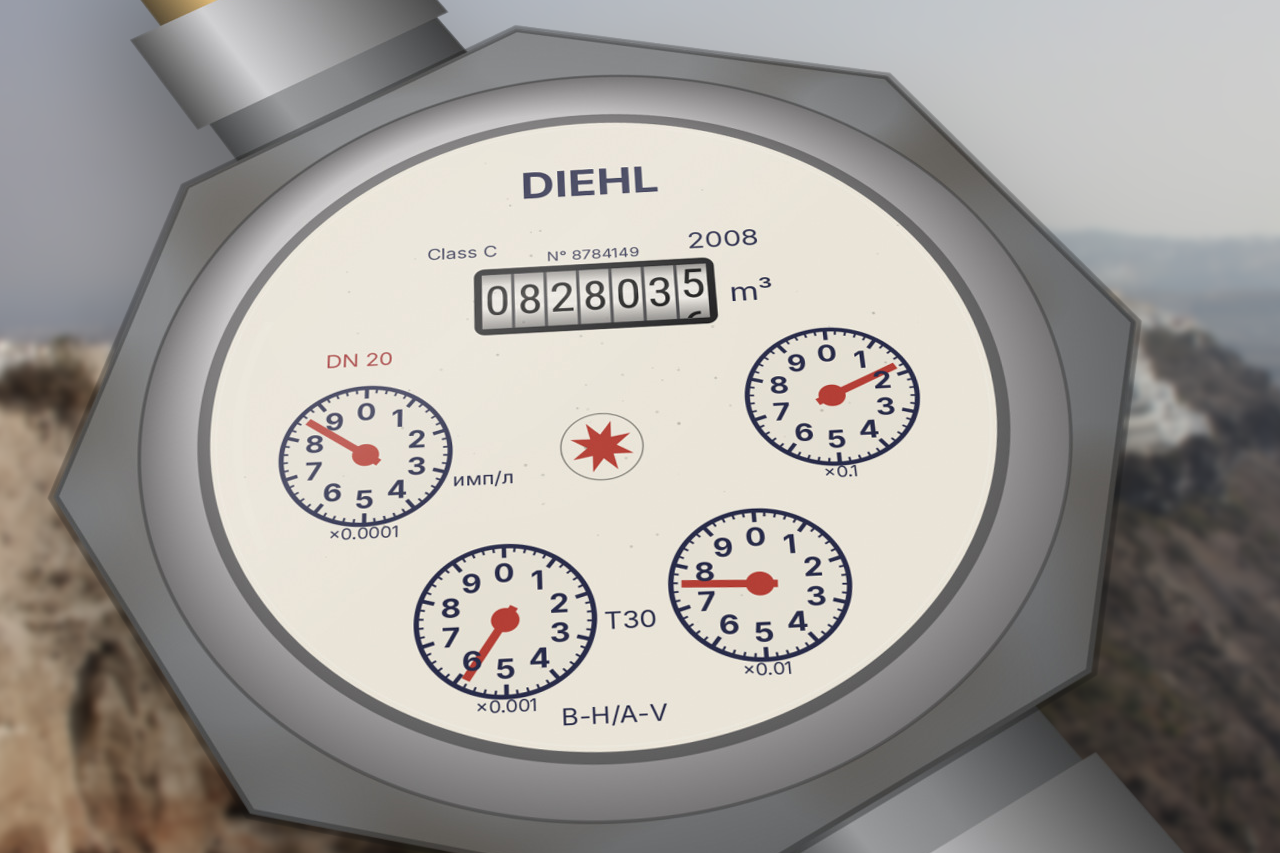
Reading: **828035.1758** m³
